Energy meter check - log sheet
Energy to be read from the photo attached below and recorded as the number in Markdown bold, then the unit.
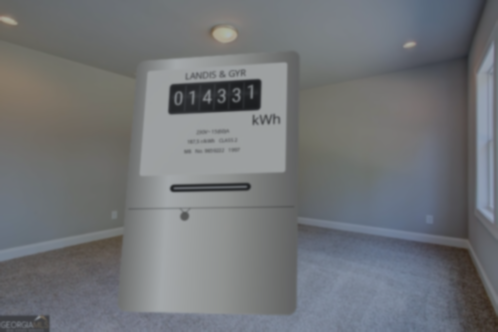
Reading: **14331** kWh
